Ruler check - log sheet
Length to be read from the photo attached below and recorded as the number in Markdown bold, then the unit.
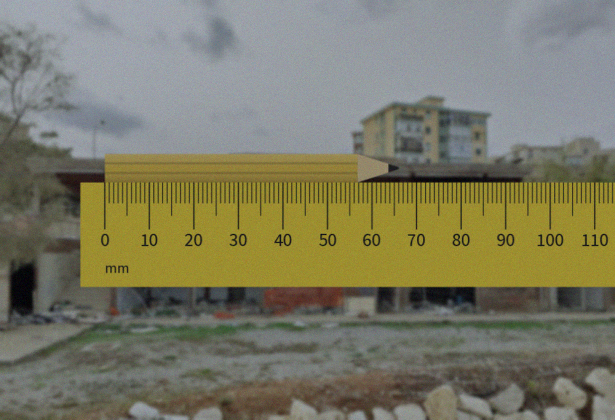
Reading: **66** mm
